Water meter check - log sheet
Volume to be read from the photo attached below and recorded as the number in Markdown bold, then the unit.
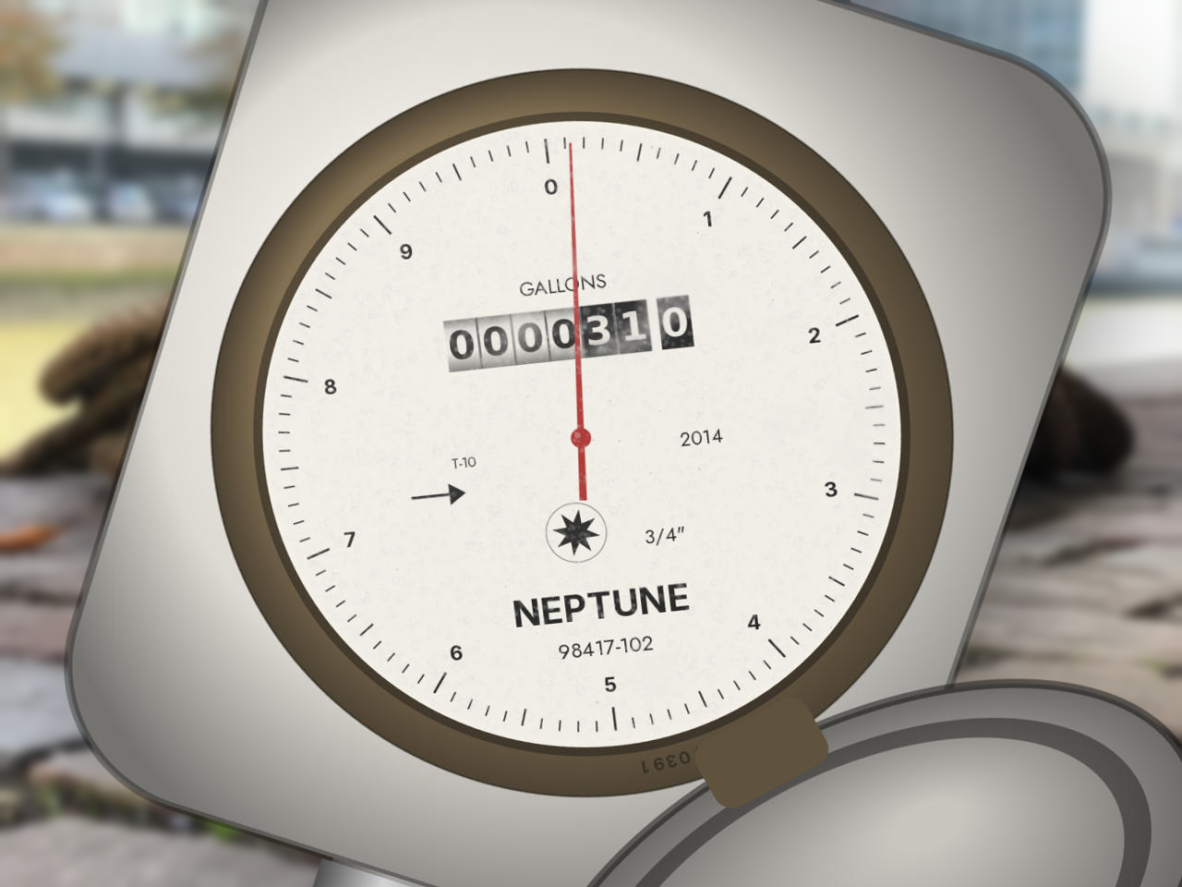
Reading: **310.1** gal
